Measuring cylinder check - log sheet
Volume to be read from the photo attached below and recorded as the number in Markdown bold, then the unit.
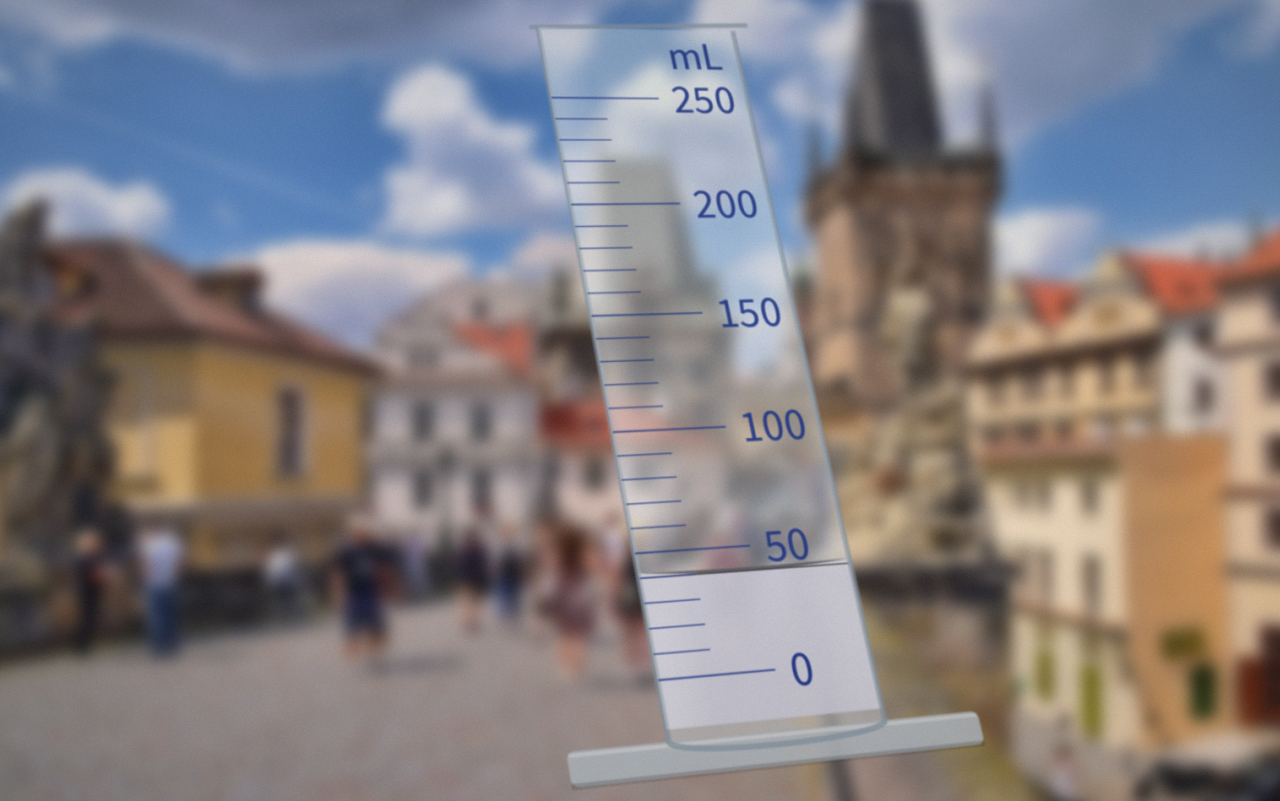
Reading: **40** mL
